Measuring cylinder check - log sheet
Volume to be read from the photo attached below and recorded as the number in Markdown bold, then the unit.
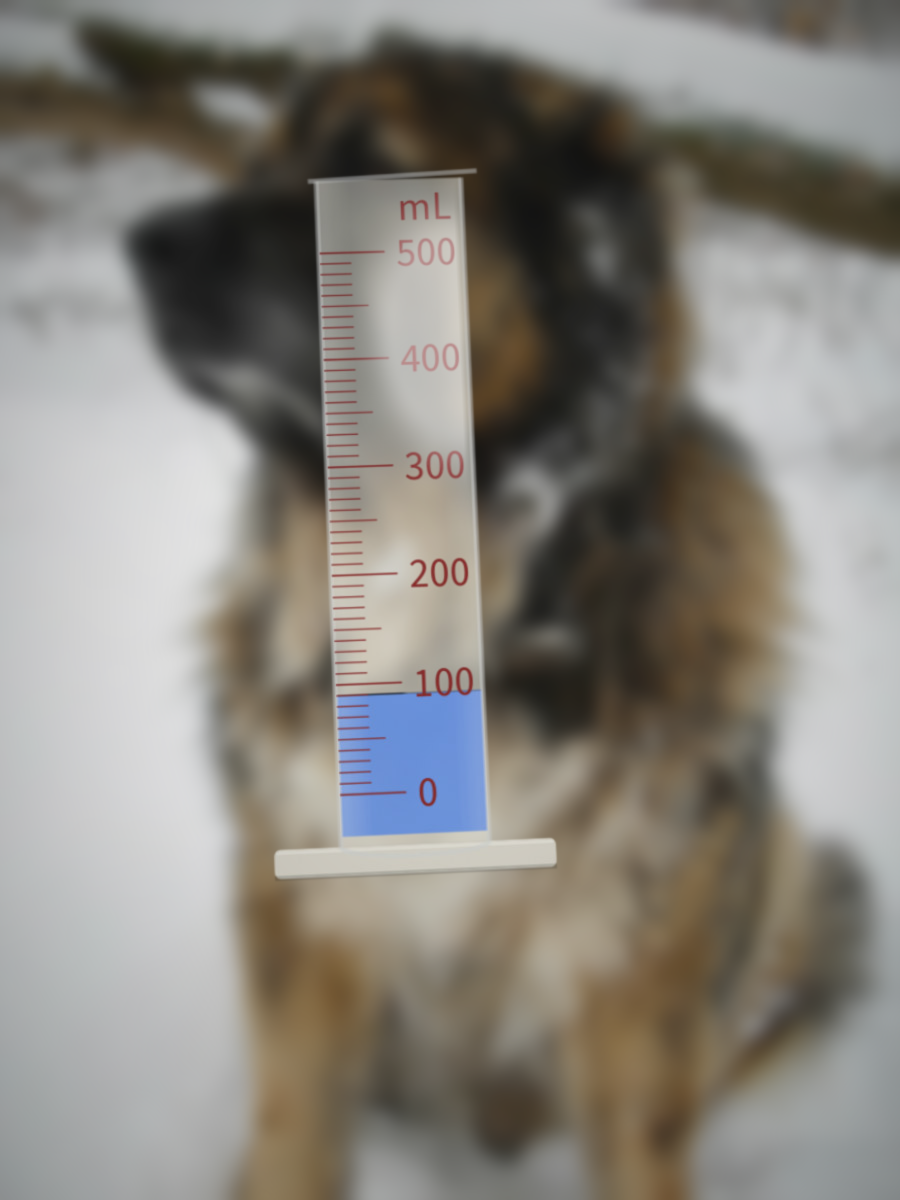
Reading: **90** mL
